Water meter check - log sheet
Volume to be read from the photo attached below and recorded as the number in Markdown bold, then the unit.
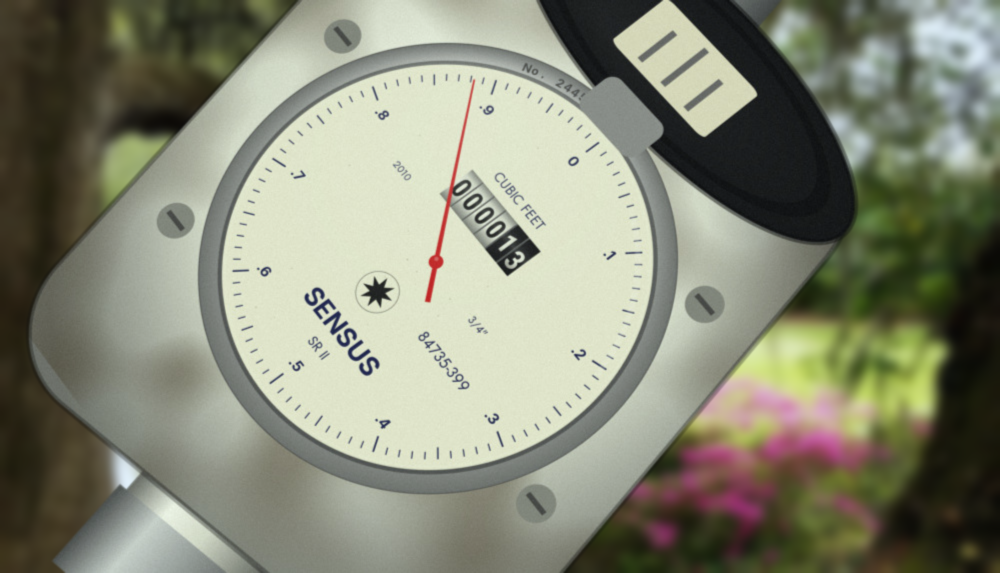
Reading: **12.88** ft³
